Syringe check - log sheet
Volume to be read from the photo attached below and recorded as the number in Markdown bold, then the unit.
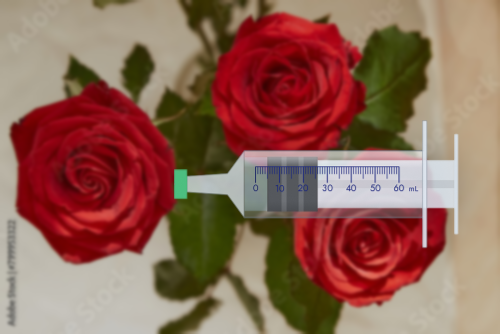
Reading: **5** mL
